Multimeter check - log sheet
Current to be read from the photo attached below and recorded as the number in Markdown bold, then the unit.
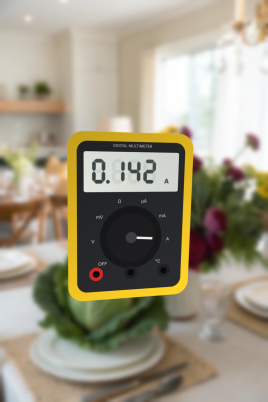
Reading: **0.142** A
